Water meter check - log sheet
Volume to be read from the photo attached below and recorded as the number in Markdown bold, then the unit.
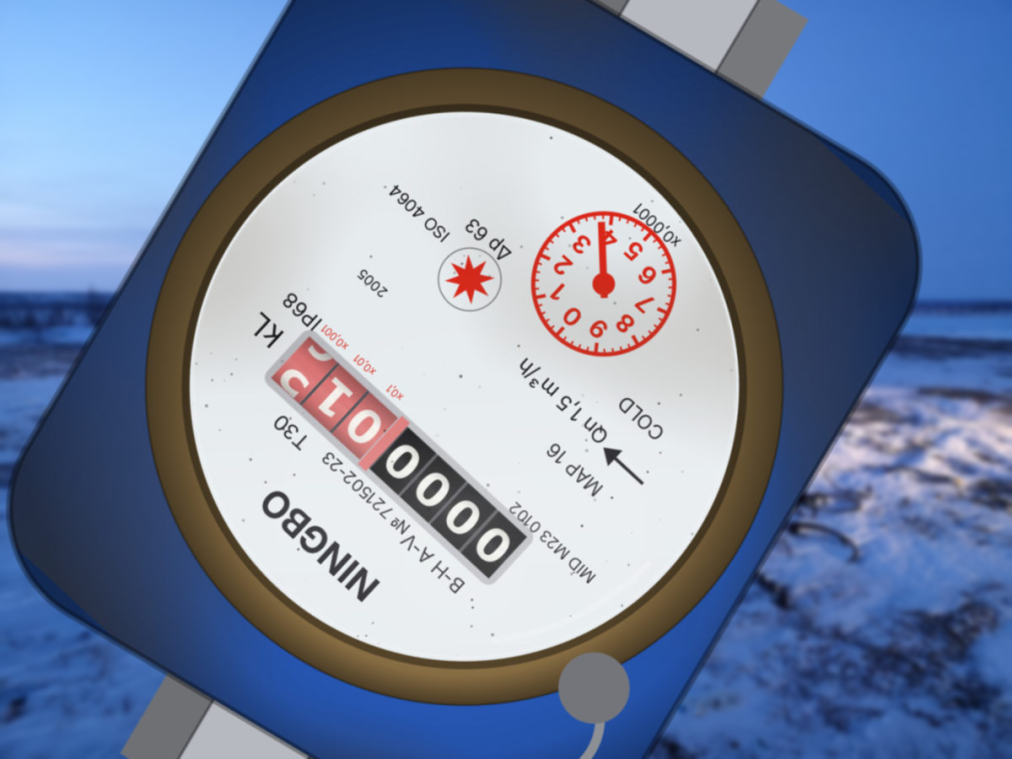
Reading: **0.0153** kL
